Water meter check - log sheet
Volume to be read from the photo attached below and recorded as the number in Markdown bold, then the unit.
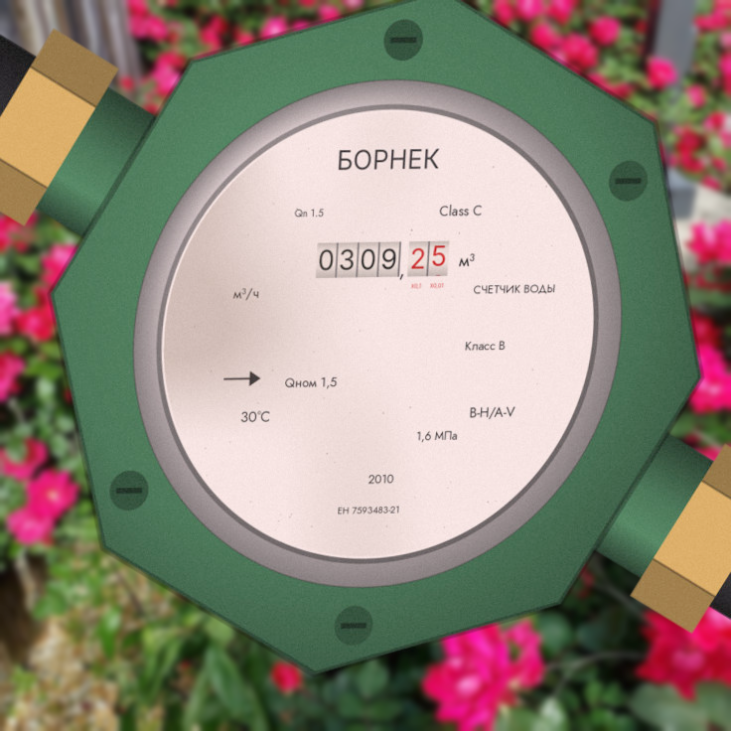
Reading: **309.25** m³
